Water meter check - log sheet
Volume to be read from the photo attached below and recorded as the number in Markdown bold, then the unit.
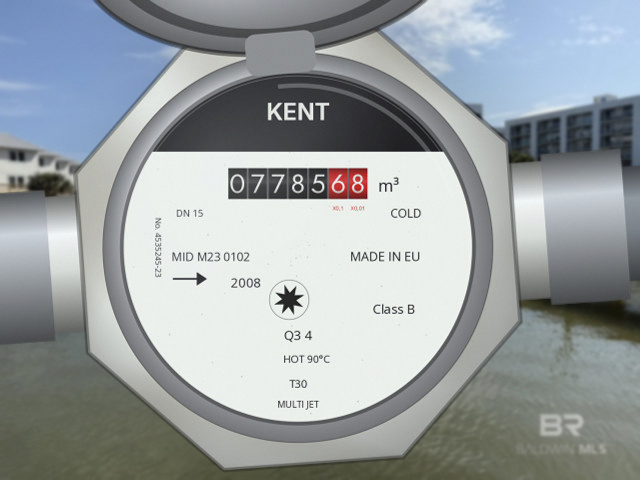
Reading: **7785.68** m³
